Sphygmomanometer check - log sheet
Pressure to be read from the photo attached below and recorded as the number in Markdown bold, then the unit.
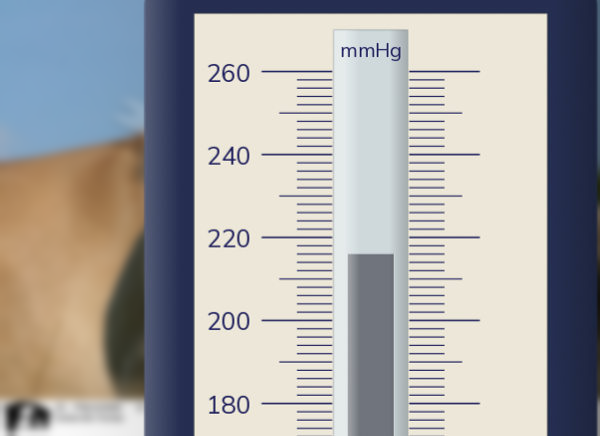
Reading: **216** mmHg
